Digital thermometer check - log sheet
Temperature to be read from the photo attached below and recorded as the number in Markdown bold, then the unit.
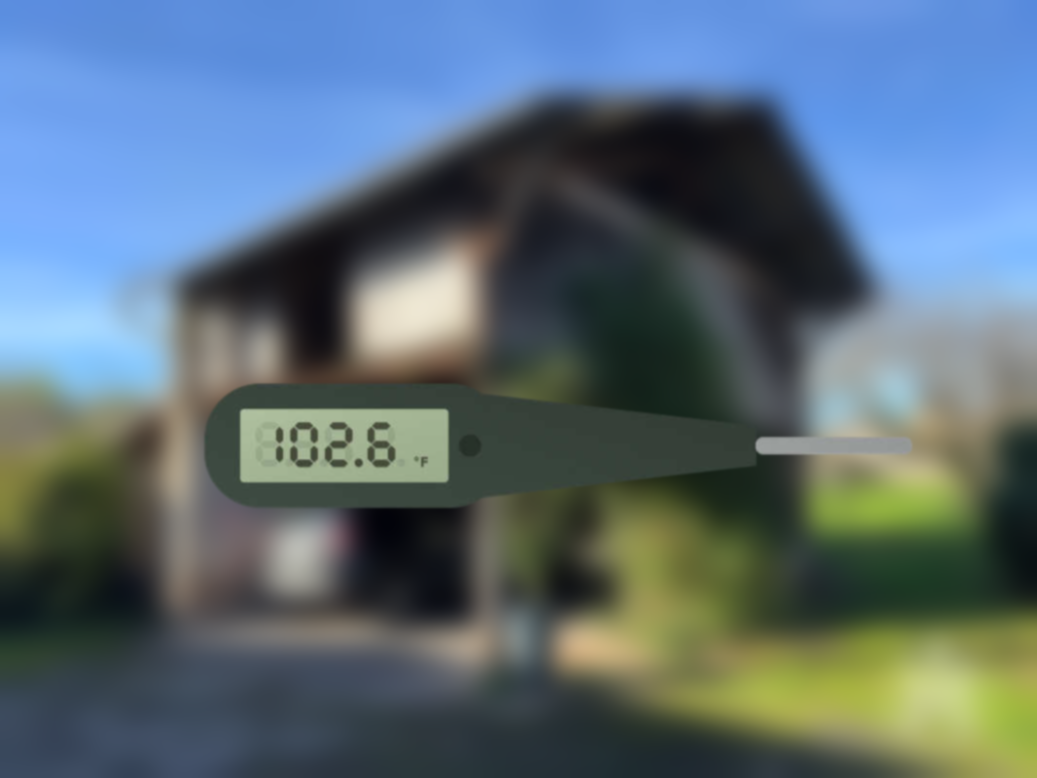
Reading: **102.6** °F
